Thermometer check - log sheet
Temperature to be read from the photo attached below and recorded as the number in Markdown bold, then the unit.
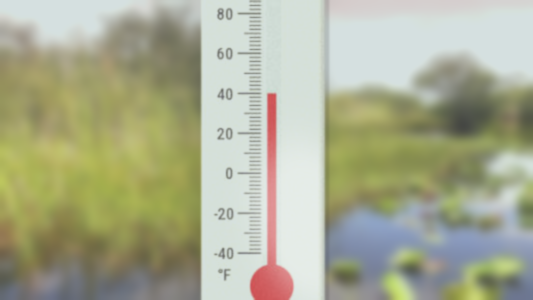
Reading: **40** °F
